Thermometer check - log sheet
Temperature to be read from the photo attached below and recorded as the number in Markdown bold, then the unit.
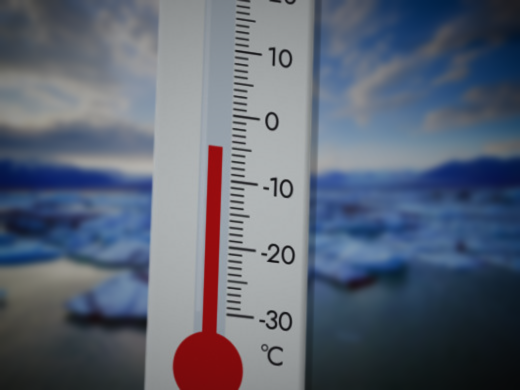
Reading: **-5** °C
